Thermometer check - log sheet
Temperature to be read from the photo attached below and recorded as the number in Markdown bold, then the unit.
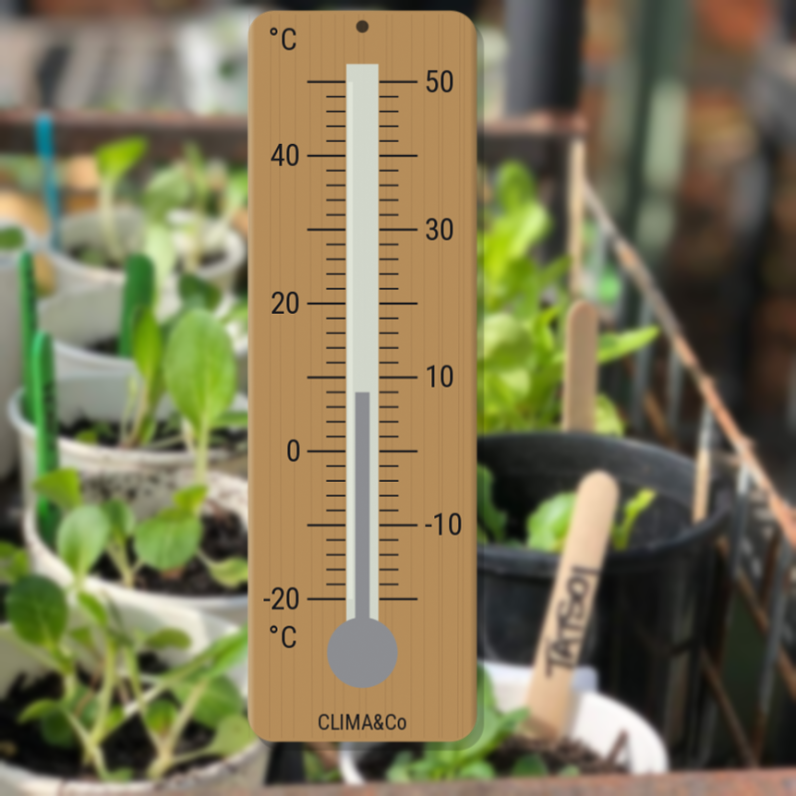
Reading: **8** °C
